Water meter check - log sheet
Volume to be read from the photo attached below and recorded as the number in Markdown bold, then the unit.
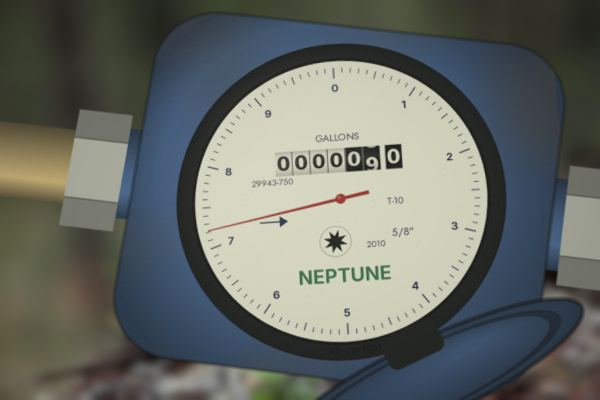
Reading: **87.2** gal
